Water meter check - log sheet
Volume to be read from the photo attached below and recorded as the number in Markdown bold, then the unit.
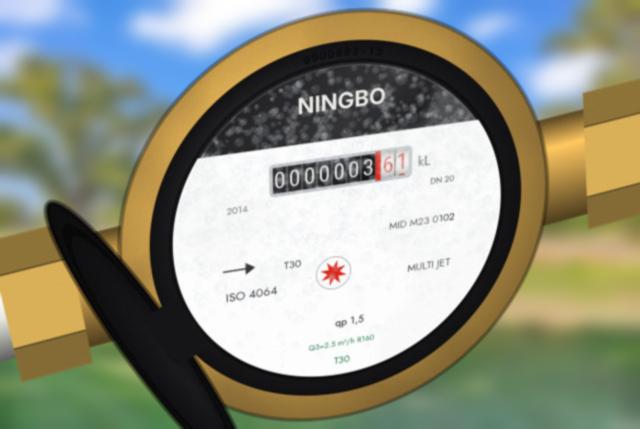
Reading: **3.61** kL
